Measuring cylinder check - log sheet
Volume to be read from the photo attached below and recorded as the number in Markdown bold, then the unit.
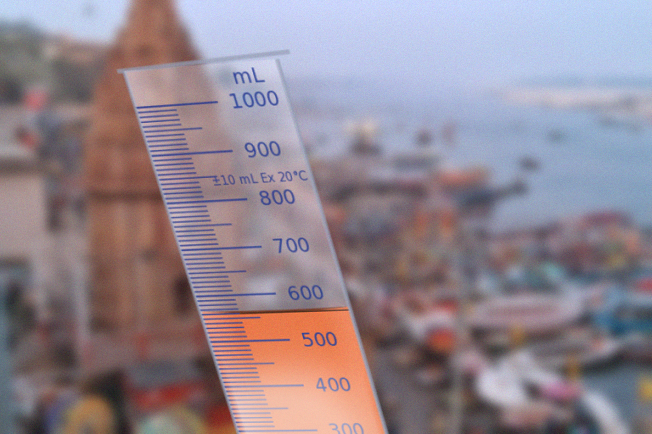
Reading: **560** mL
